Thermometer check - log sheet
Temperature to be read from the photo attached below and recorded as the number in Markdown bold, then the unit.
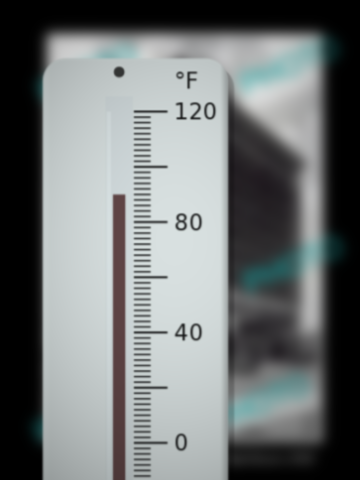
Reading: **90** °F
